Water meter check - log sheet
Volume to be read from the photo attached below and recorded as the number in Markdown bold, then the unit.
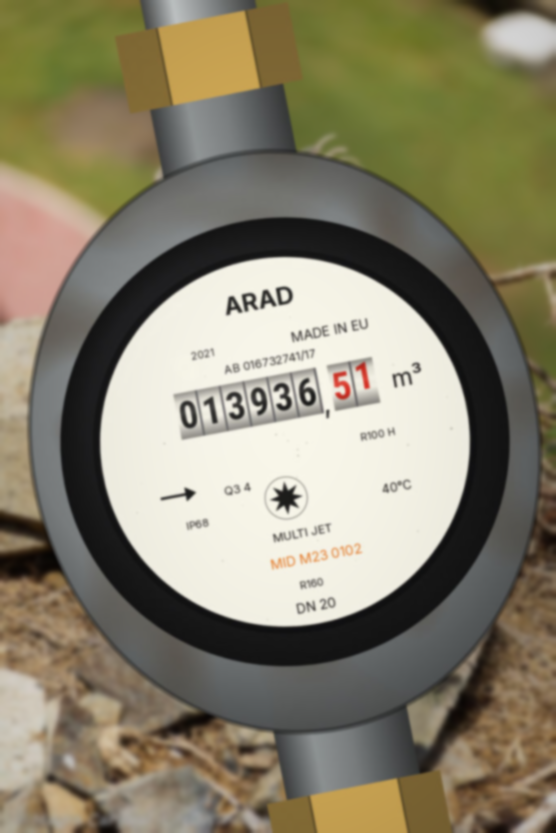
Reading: **13936.51** m³
